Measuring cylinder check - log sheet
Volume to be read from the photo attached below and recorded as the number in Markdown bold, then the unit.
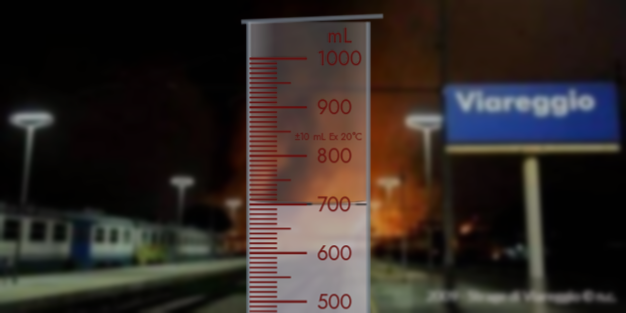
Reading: **700** mL
